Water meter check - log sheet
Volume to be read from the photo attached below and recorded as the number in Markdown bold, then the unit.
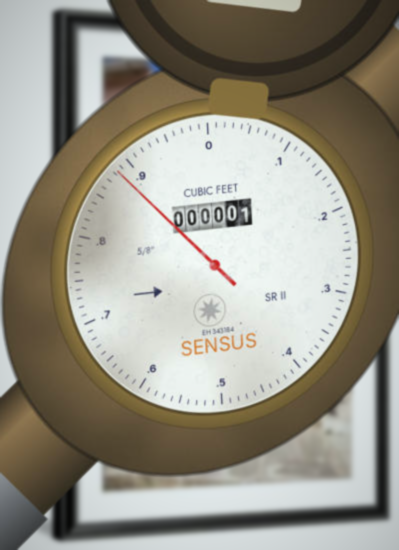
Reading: **0.88** ft³
